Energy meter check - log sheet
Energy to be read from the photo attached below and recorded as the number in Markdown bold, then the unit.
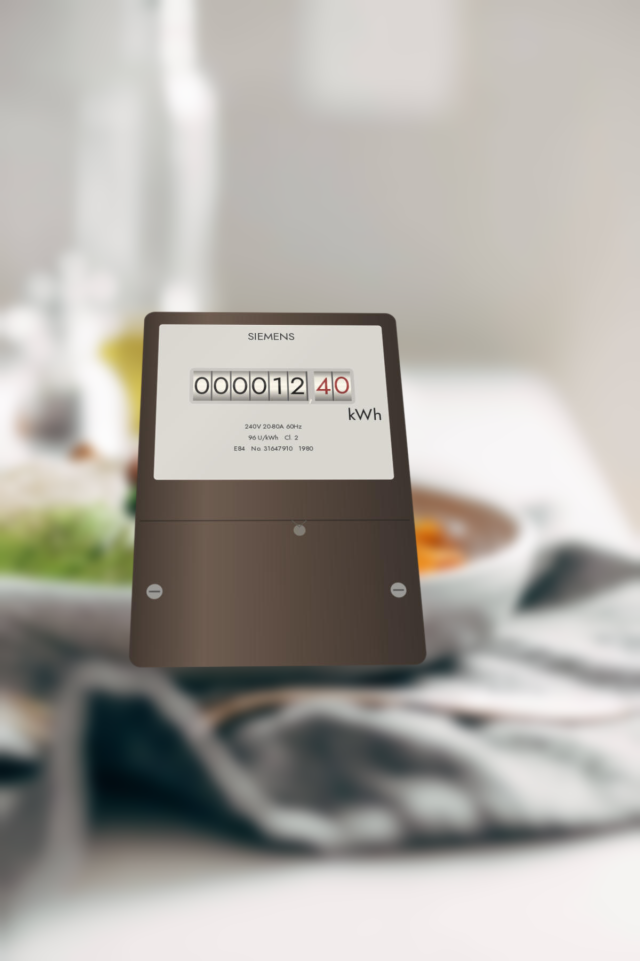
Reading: **12.40** kWh
